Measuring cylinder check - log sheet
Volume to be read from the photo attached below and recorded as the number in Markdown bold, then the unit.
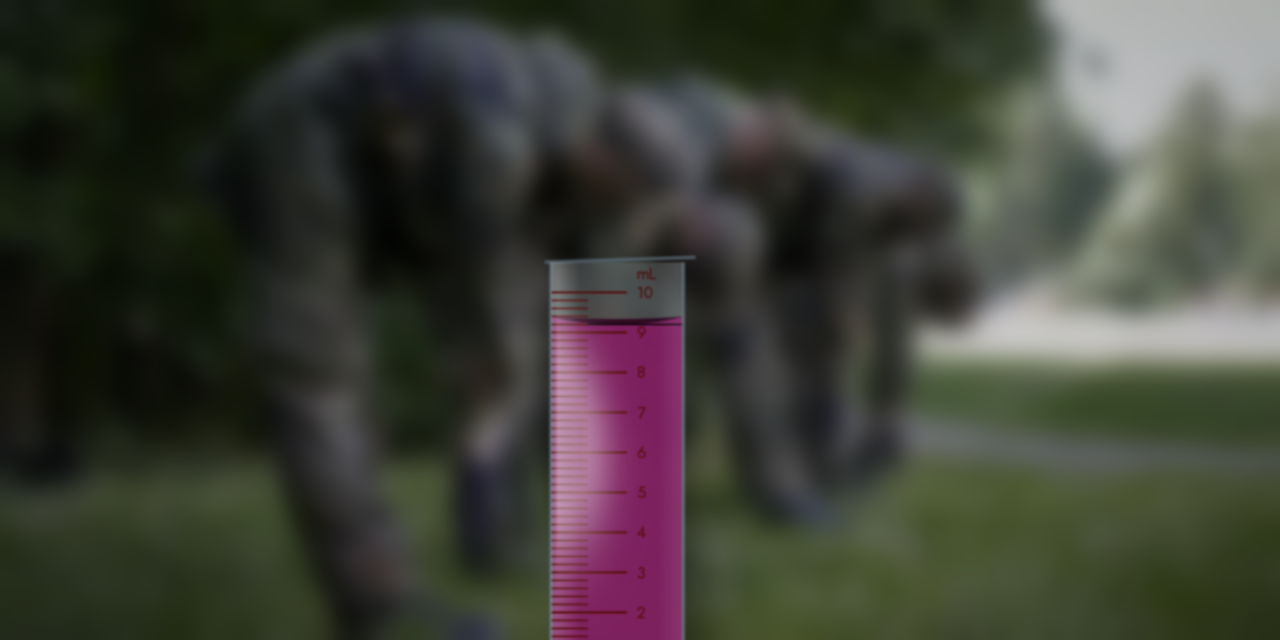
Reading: **9.2** mL
